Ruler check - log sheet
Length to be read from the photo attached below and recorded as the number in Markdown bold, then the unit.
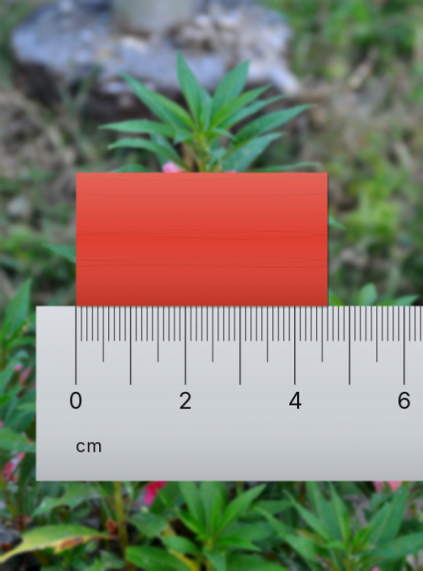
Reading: **4.6** cm
